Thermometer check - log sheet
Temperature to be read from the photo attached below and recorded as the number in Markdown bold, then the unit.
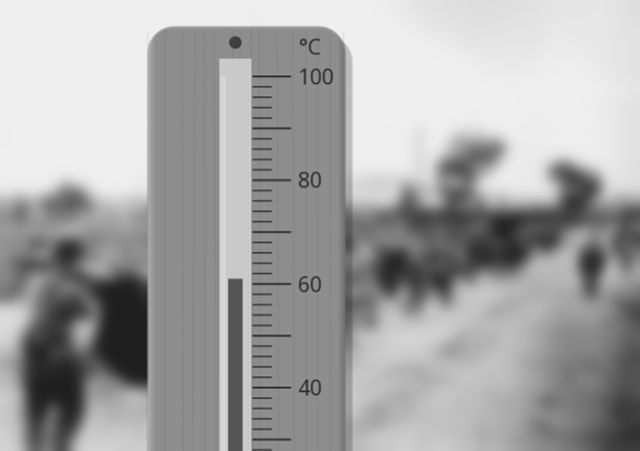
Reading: **61** °C
